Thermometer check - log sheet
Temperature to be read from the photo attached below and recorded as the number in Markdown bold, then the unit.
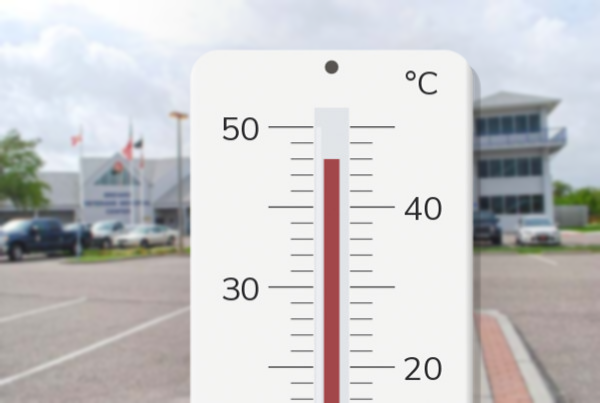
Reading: **46** °C
